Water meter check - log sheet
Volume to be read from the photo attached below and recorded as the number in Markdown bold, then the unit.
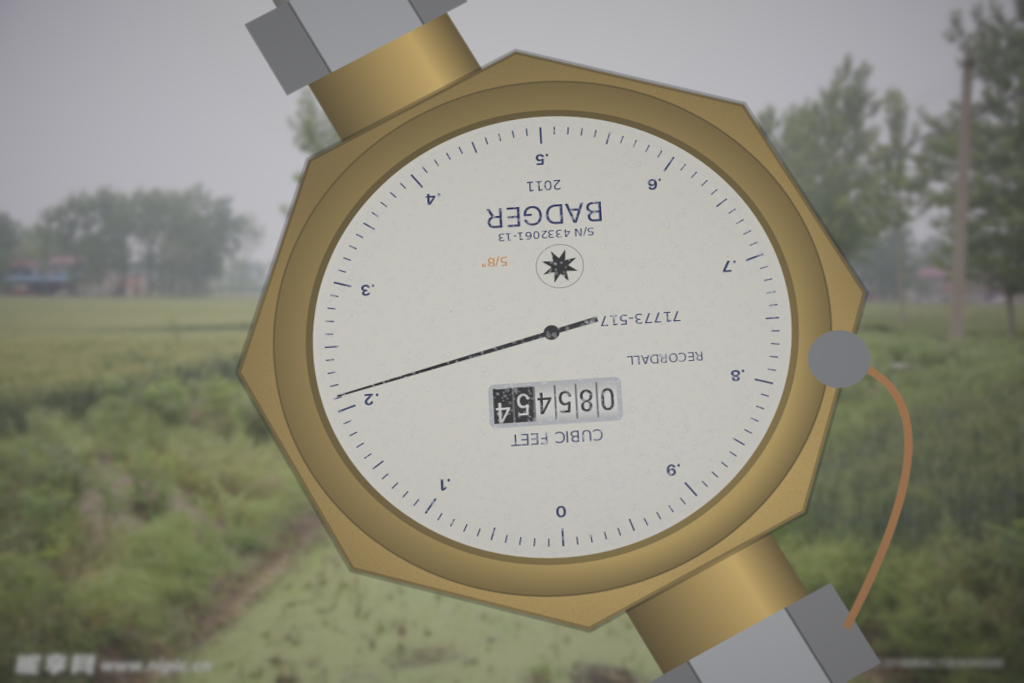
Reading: **85454.21** ft³
